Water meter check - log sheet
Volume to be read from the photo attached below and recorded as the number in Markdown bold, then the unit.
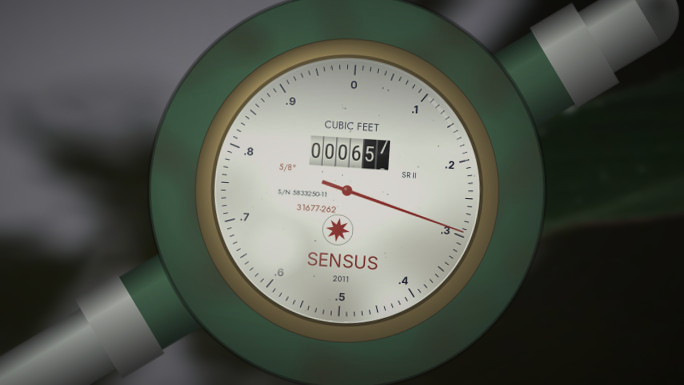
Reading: **657.29** ft³
